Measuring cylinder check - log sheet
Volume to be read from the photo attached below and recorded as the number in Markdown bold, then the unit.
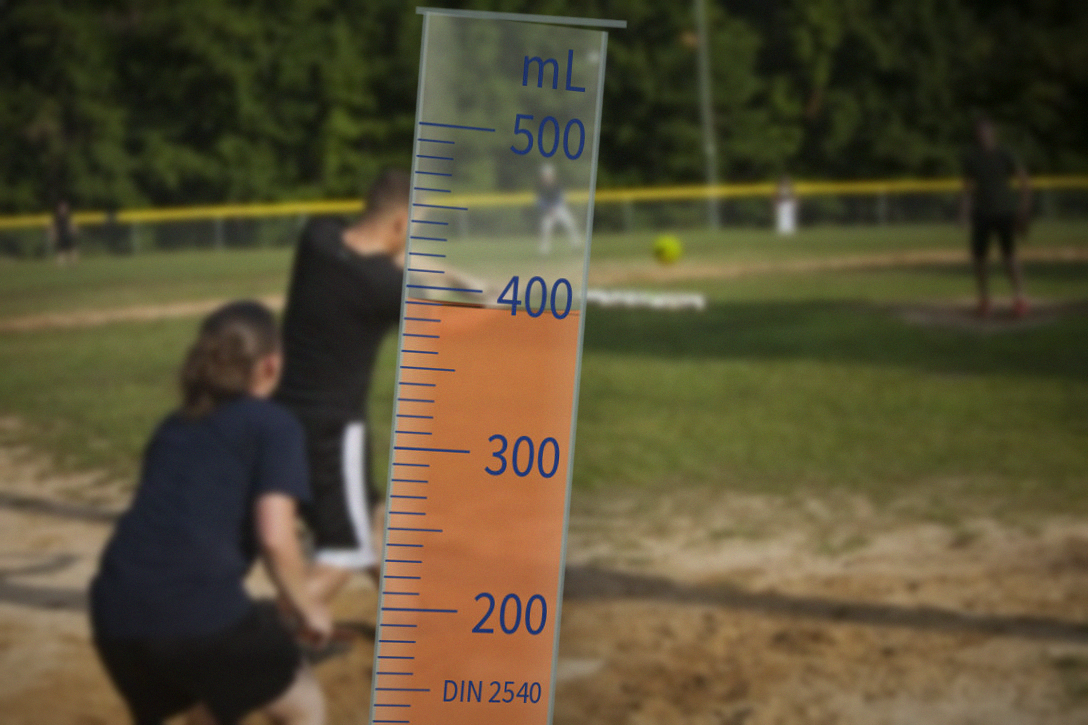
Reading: **390** mL
